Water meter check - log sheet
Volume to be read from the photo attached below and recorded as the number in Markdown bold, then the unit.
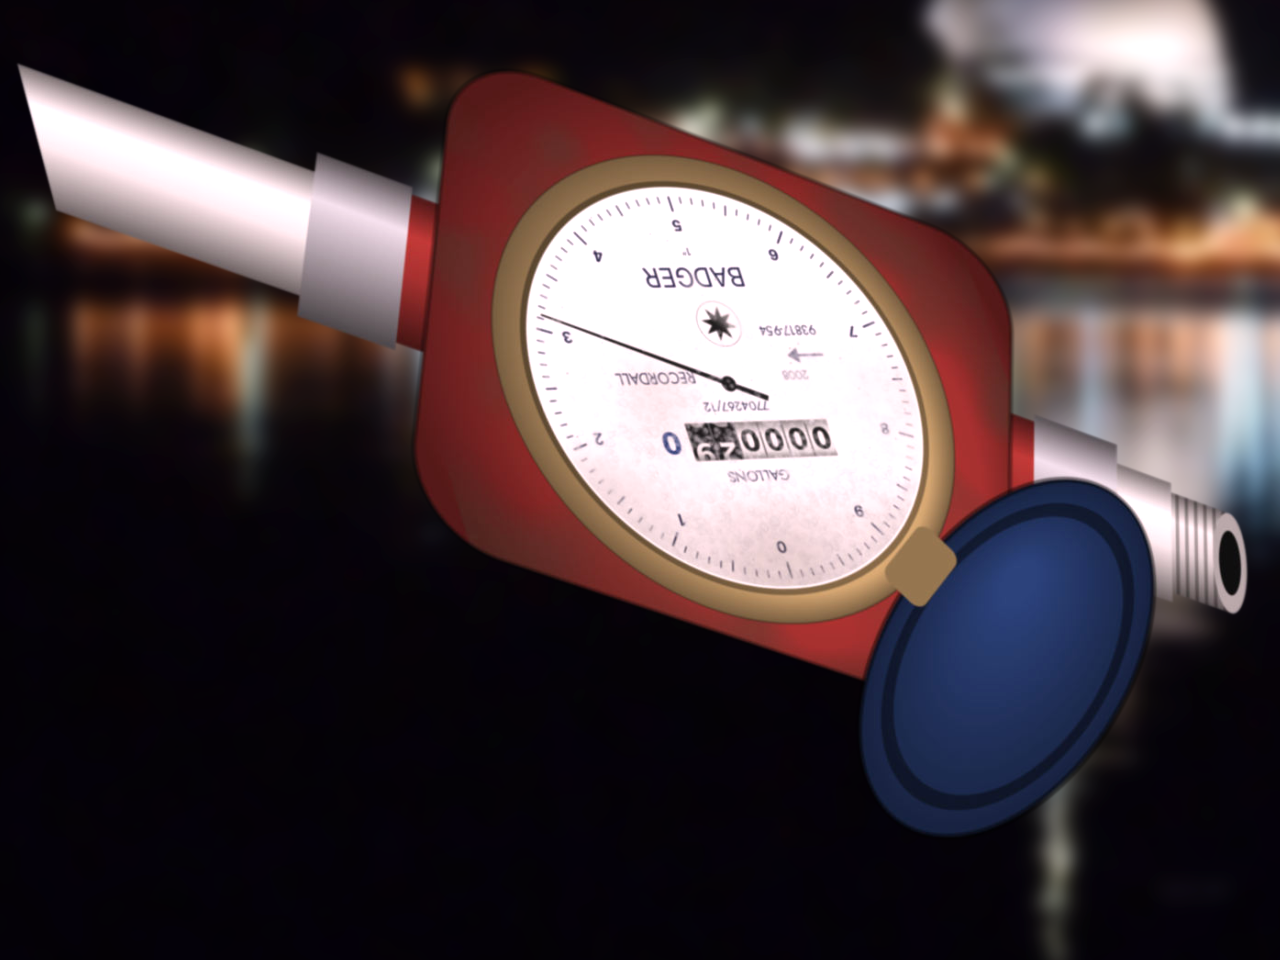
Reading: **293.1** gal
